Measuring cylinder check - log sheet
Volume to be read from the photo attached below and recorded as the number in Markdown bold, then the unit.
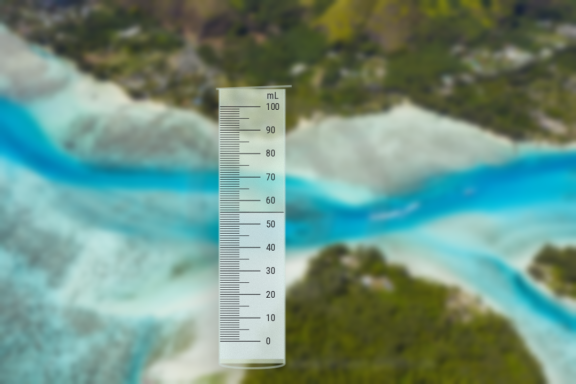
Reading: **55** mL
